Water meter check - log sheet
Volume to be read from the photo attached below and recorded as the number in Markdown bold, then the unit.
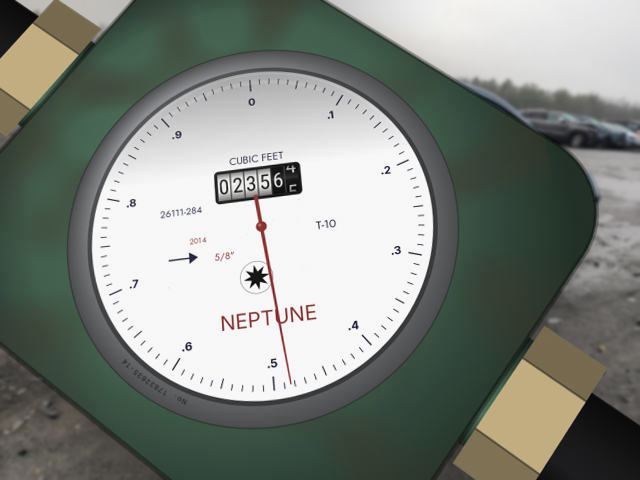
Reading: **23564.48** ft³
